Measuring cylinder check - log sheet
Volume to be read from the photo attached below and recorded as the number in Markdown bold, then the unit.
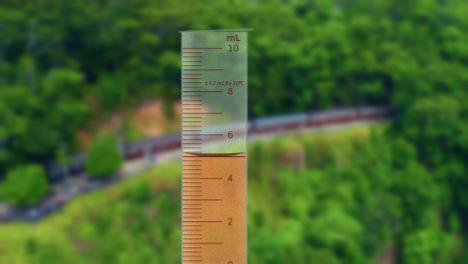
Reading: **5** mL
